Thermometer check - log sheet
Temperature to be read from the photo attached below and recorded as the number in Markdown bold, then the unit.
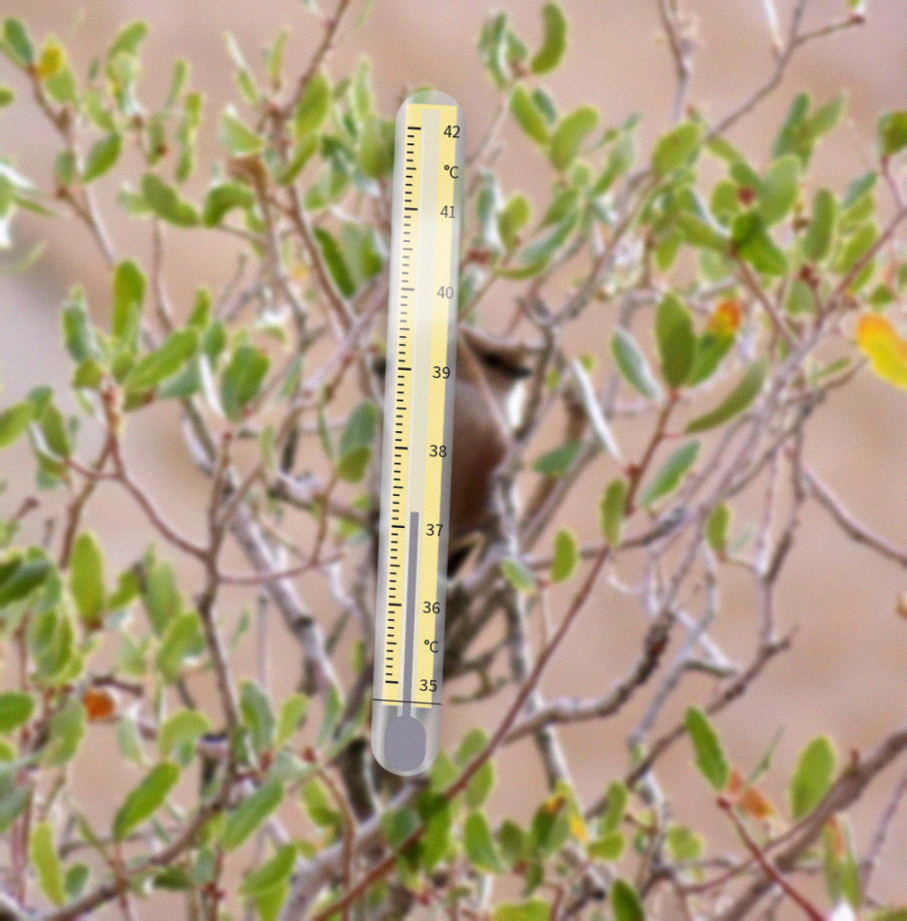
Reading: **37.2** °C
